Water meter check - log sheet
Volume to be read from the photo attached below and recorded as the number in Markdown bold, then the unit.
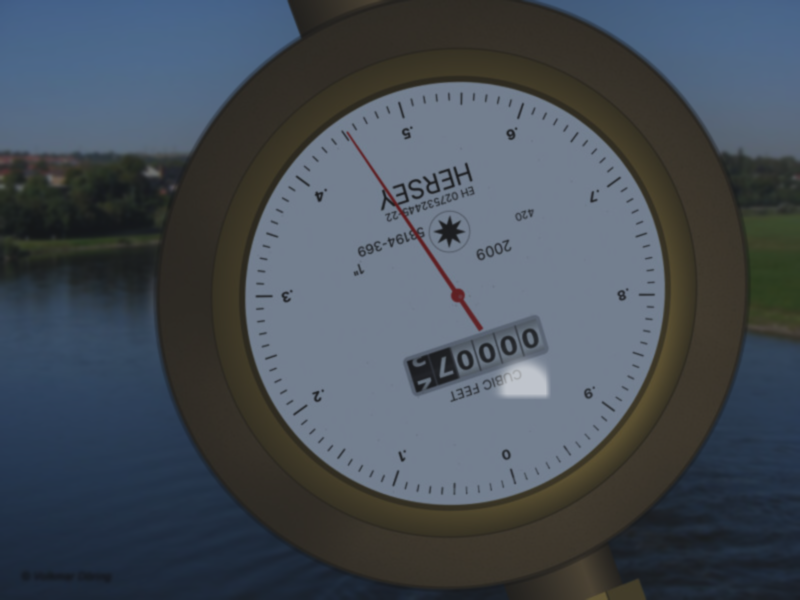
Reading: **72.45** ft³
